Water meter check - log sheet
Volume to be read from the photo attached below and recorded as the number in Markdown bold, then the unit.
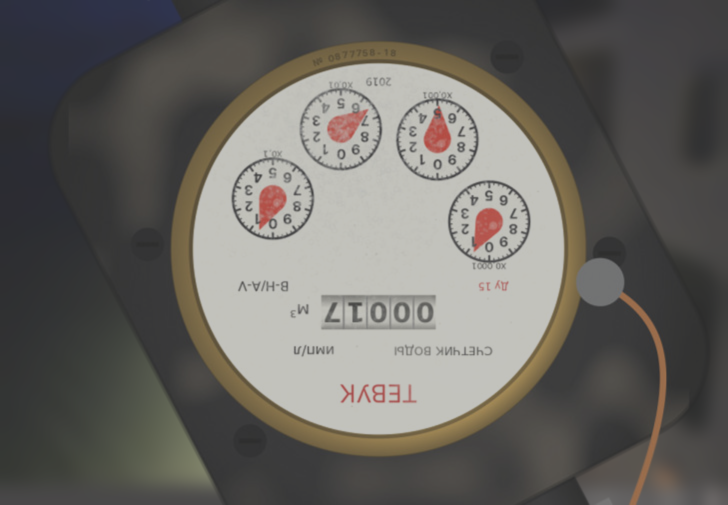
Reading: **17.0650** m³
